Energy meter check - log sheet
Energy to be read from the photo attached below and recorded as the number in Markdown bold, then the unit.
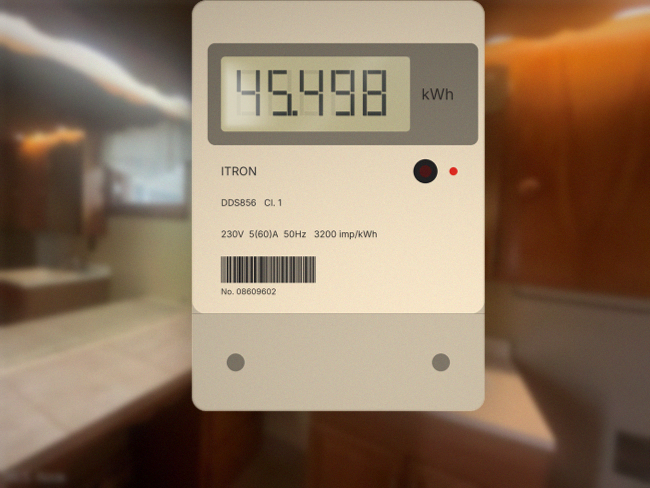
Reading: **45.498** kWh
